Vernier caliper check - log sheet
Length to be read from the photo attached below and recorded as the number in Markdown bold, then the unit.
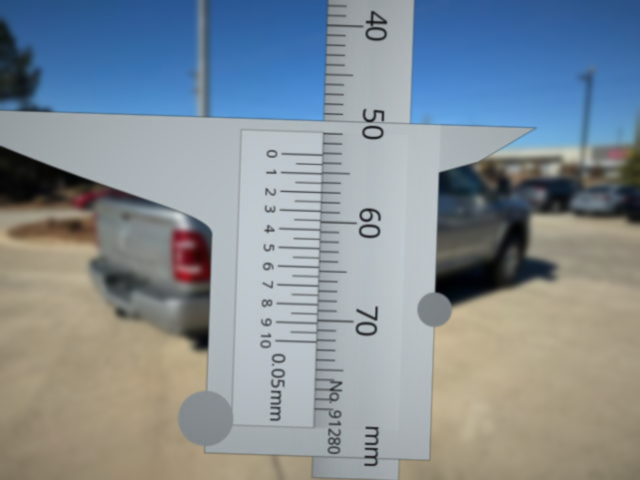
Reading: **53.2** mm
